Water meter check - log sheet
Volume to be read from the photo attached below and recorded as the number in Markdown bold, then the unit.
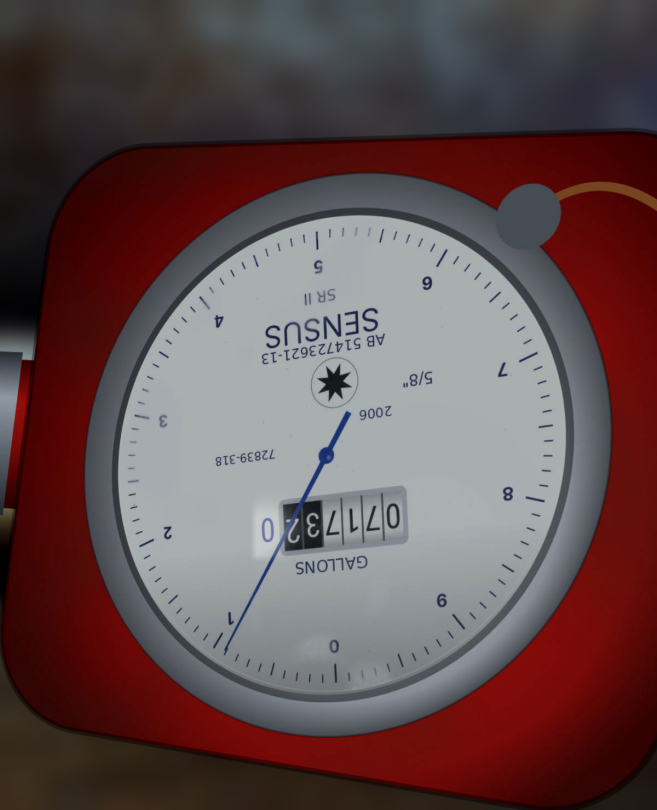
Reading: **717320.9** gal
